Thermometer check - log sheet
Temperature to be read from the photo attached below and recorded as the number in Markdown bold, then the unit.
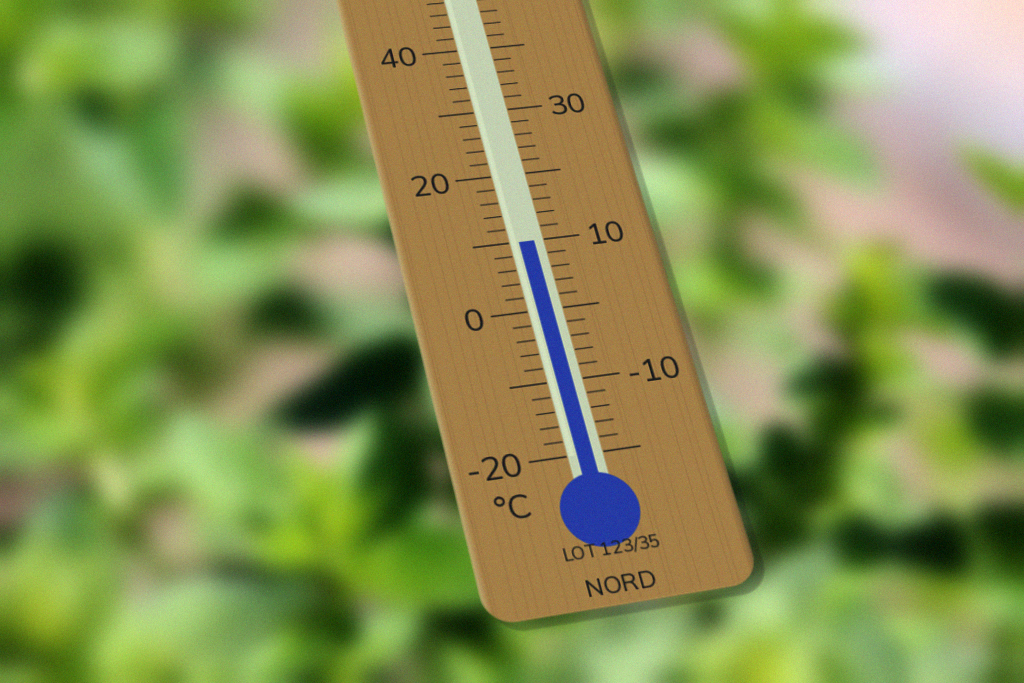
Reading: **10** °C
